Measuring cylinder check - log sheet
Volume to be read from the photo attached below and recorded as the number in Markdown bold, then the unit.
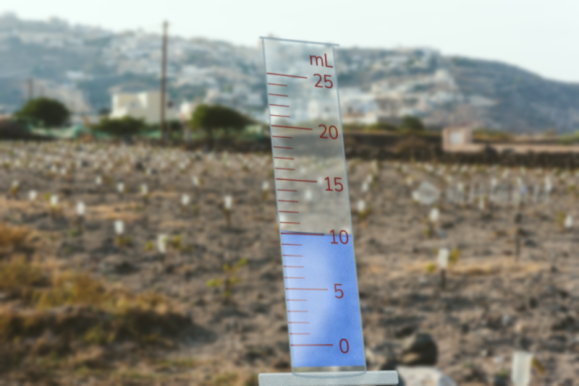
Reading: **10** mL
